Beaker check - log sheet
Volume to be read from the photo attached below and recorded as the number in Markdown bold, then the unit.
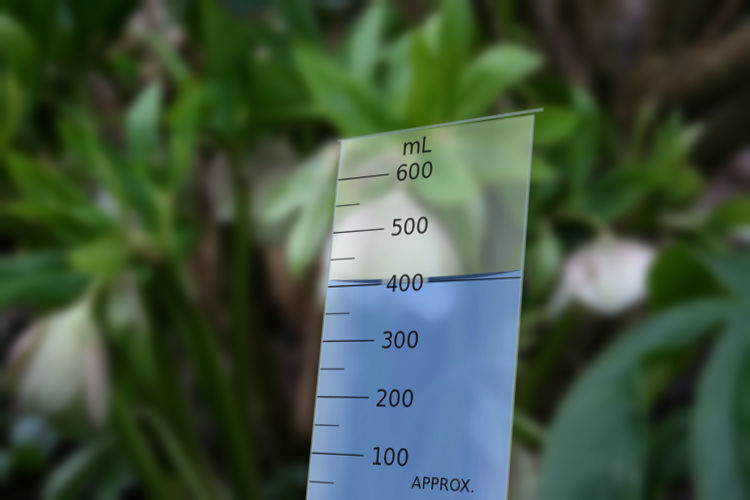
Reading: **400** mL
